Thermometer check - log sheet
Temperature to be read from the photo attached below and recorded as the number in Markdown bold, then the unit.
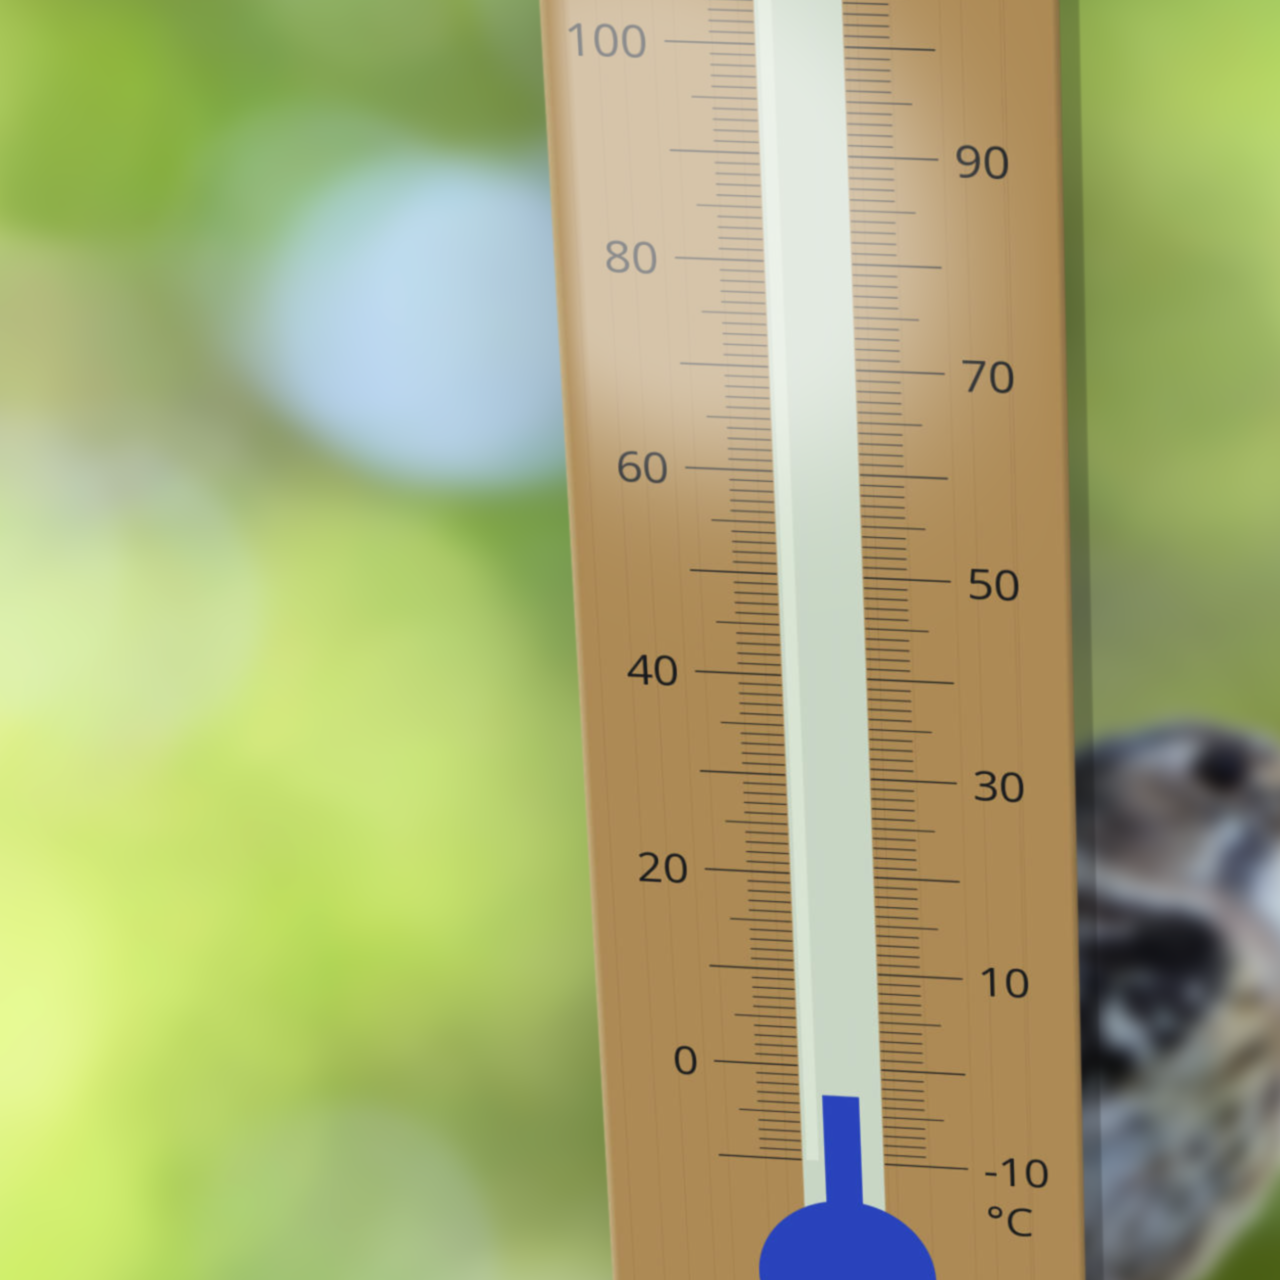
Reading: **-3** °C
